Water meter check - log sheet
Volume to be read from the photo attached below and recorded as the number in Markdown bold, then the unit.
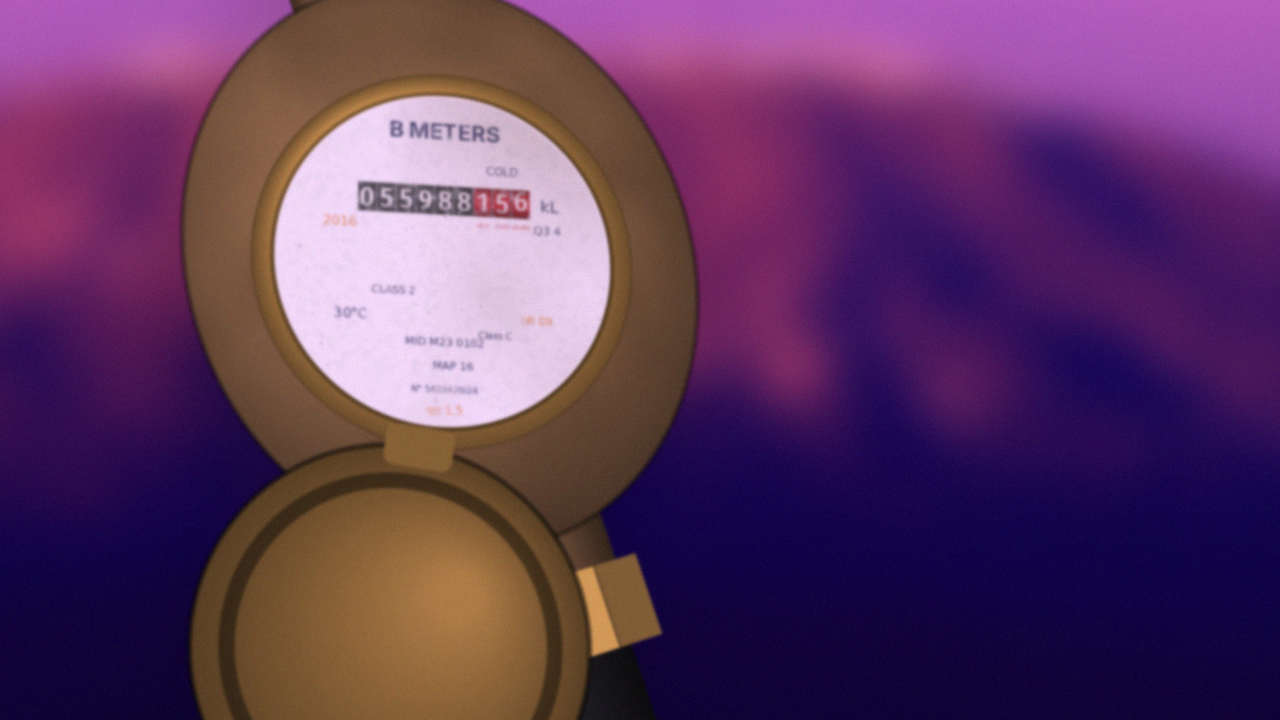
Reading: **55988.156** kL
